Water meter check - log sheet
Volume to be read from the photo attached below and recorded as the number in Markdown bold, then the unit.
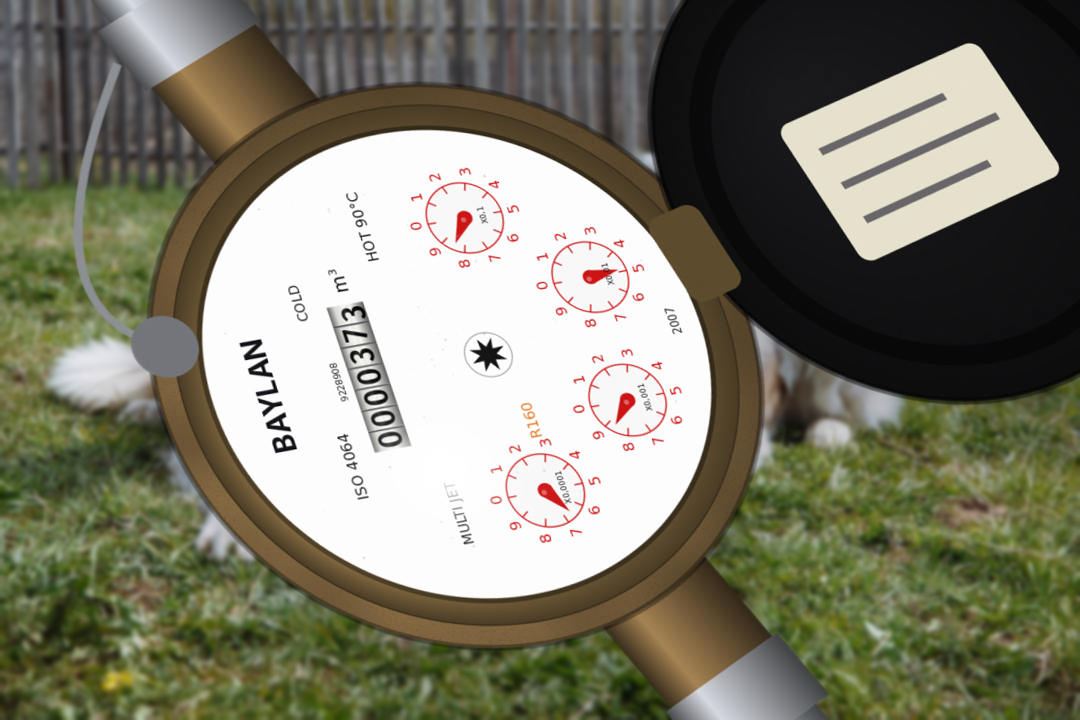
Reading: **372.8486** m³
